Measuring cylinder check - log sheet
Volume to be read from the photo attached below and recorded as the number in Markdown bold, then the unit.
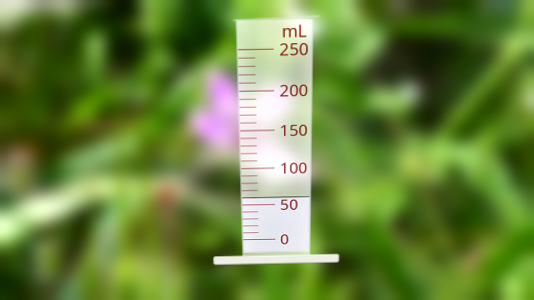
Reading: **60** mL
